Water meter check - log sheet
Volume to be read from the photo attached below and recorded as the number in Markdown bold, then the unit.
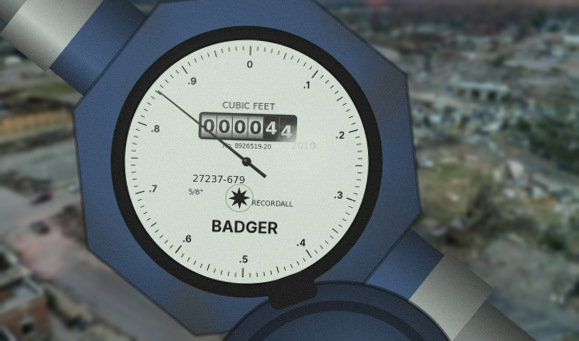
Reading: **43.85** ft³
